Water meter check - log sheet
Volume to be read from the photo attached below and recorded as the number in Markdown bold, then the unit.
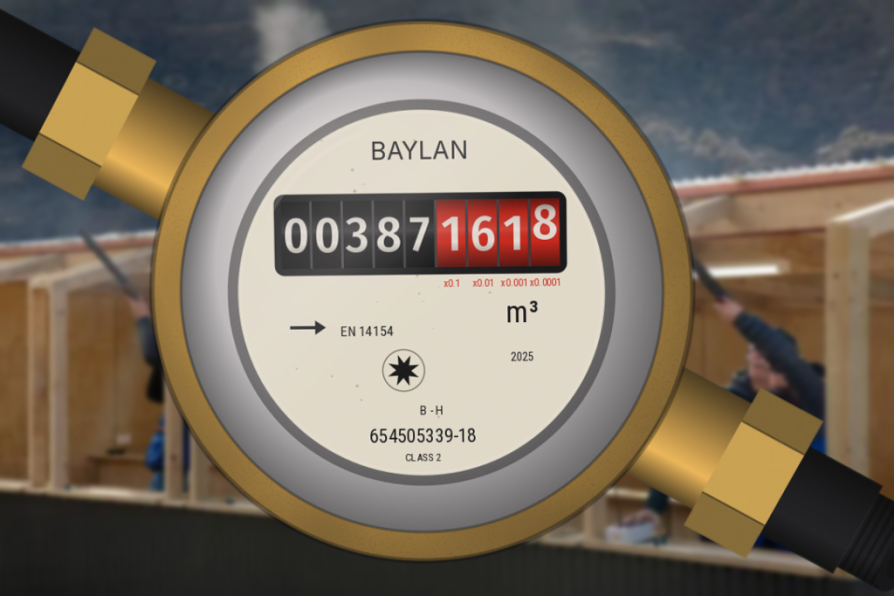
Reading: **387.1618** m³
